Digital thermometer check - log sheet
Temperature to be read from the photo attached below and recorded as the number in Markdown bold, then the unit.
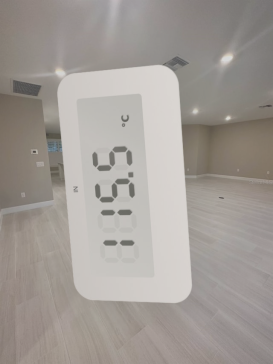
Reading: **115.5** °C
